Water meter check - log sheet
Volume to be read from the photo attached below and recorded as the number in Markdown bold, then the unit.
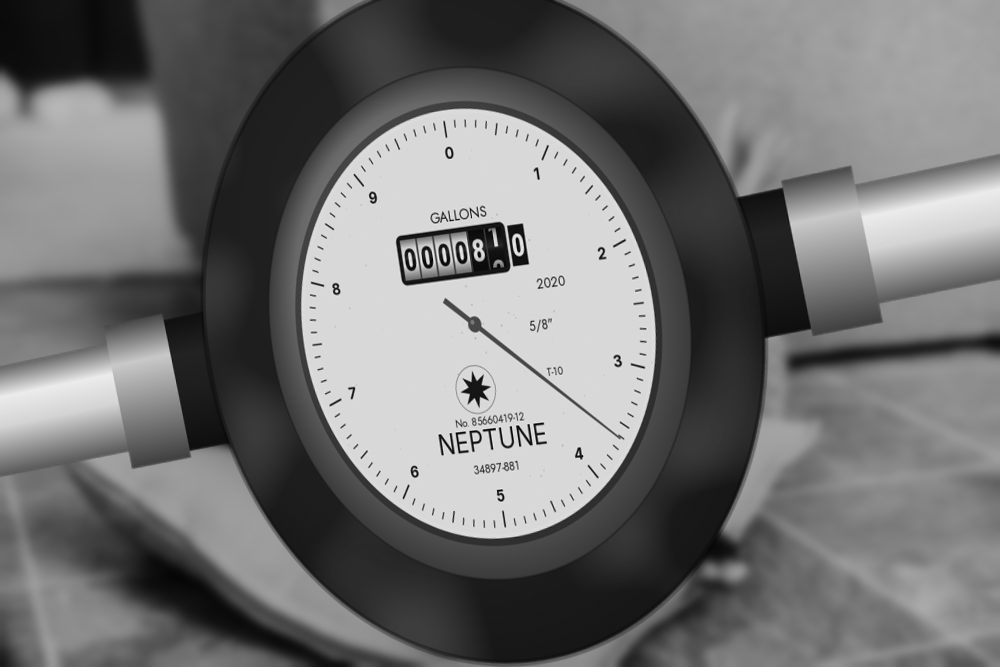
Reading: **813.6** gal
